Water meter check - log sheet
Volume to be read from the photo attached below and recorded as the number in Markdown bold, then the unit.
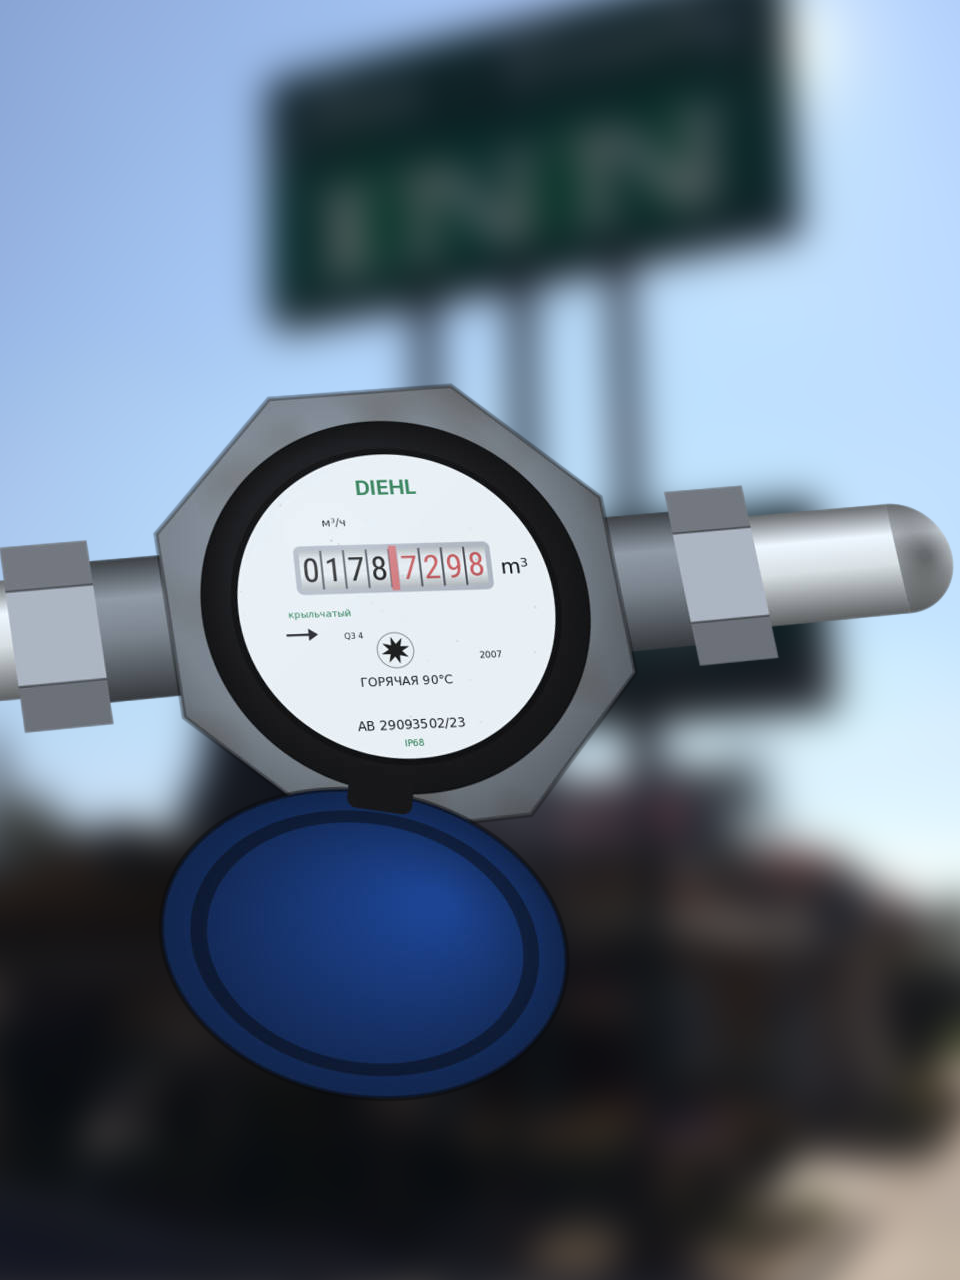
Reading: **178.7298** m³
